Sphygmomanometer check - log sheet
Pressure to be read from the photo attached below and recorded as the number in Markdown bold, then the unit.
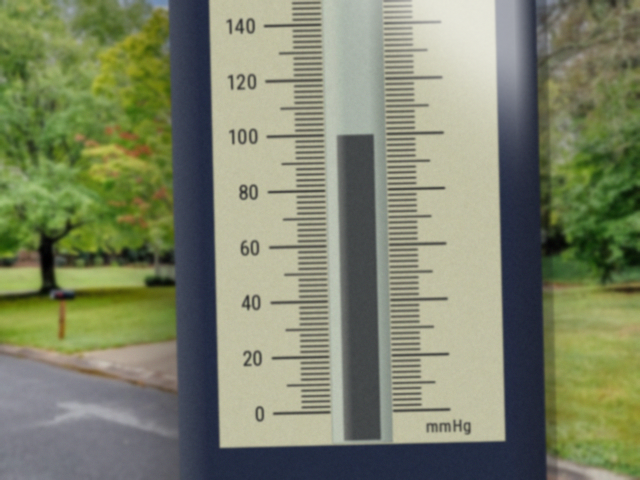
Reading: **100** mmHg
